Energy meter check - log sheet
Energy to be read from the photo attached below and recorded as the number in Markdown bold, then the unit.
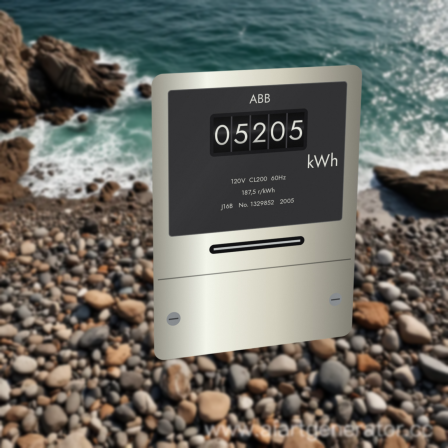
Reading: **5205** kWh
